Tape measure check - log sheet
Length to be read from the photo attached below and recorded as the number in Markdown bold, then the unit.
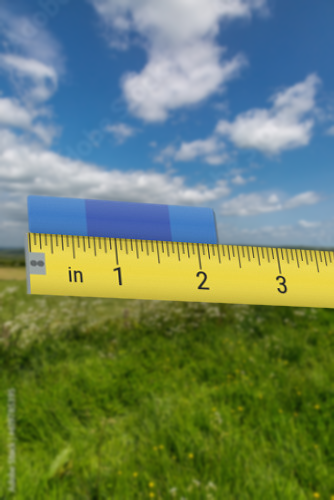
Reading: **2.25** in
